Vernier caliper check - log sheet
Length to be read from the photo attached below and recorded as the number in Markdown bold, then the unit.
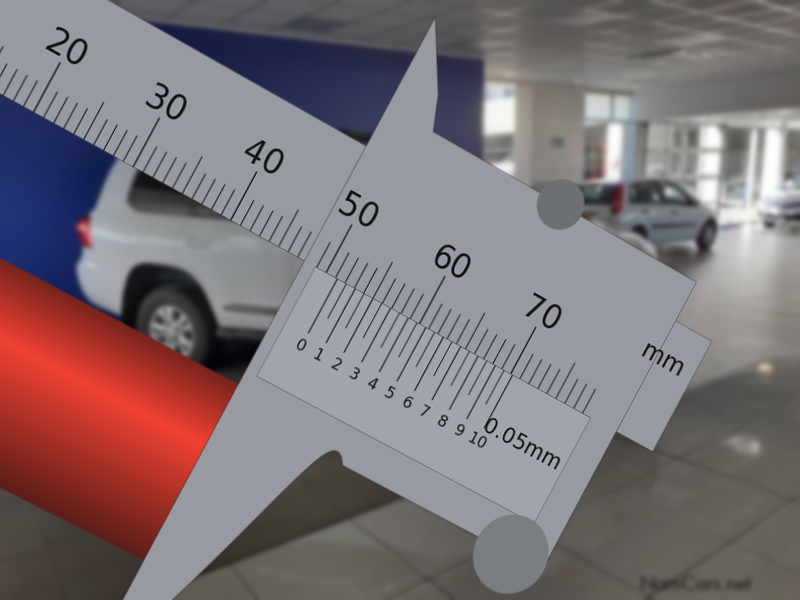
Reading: **51.2** mm
